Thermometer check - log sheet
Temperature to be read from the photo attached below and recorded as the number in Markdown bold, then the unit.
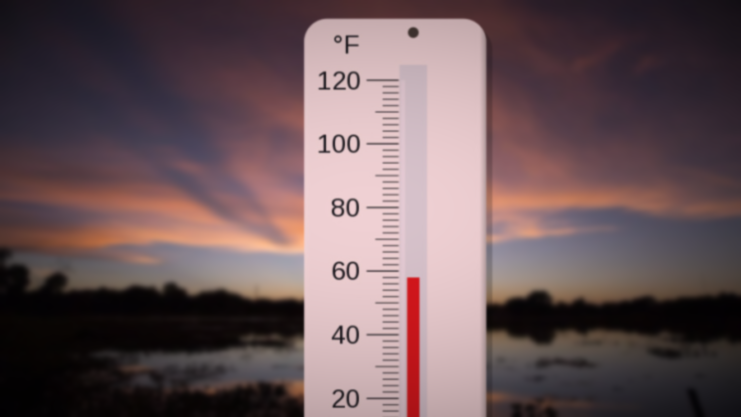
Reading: **58** °F
